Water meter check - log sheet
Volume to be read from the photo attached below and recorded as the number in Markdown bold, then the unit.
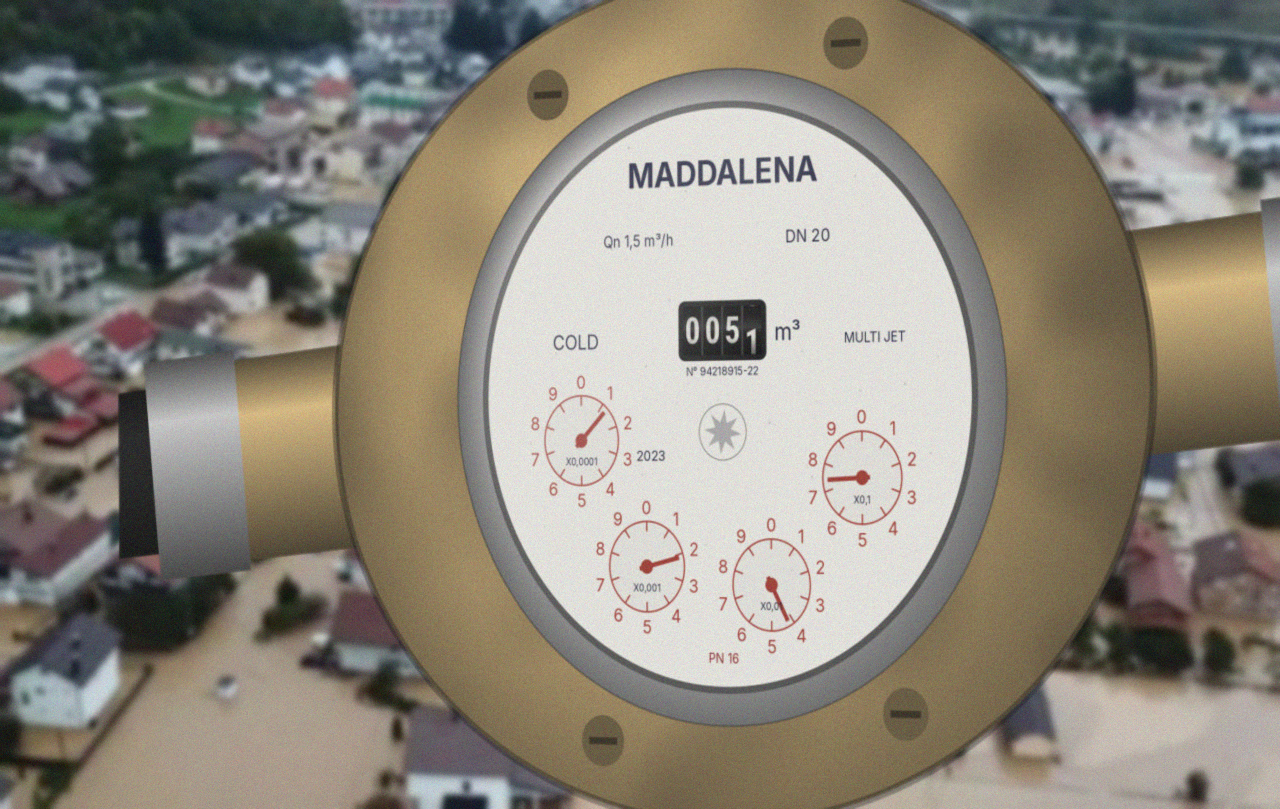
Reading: **50.7421** m³
